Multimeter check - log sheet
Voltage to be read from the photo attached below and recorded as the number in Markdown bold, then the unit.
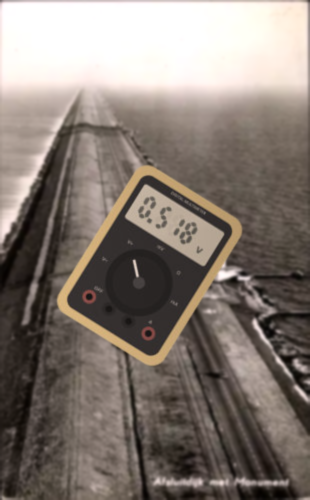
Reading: **0.518** V
